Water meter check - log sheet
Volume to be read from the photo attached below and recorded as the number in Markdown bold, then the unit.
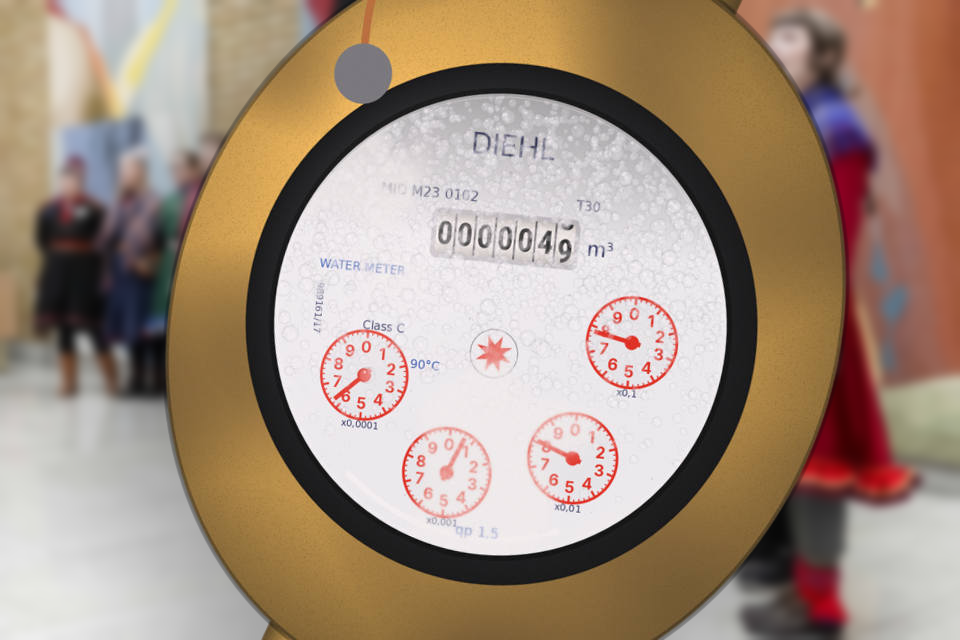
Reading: **48.7806** m³
